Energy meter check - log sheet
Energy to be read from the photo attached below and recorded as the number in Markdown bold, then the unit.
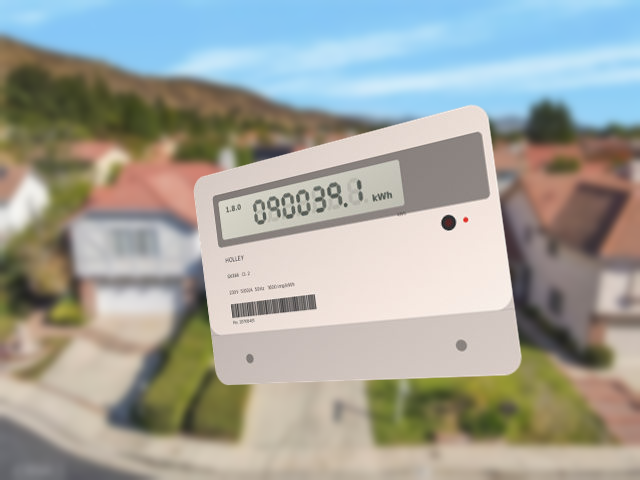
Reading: **90039.1** kWh
